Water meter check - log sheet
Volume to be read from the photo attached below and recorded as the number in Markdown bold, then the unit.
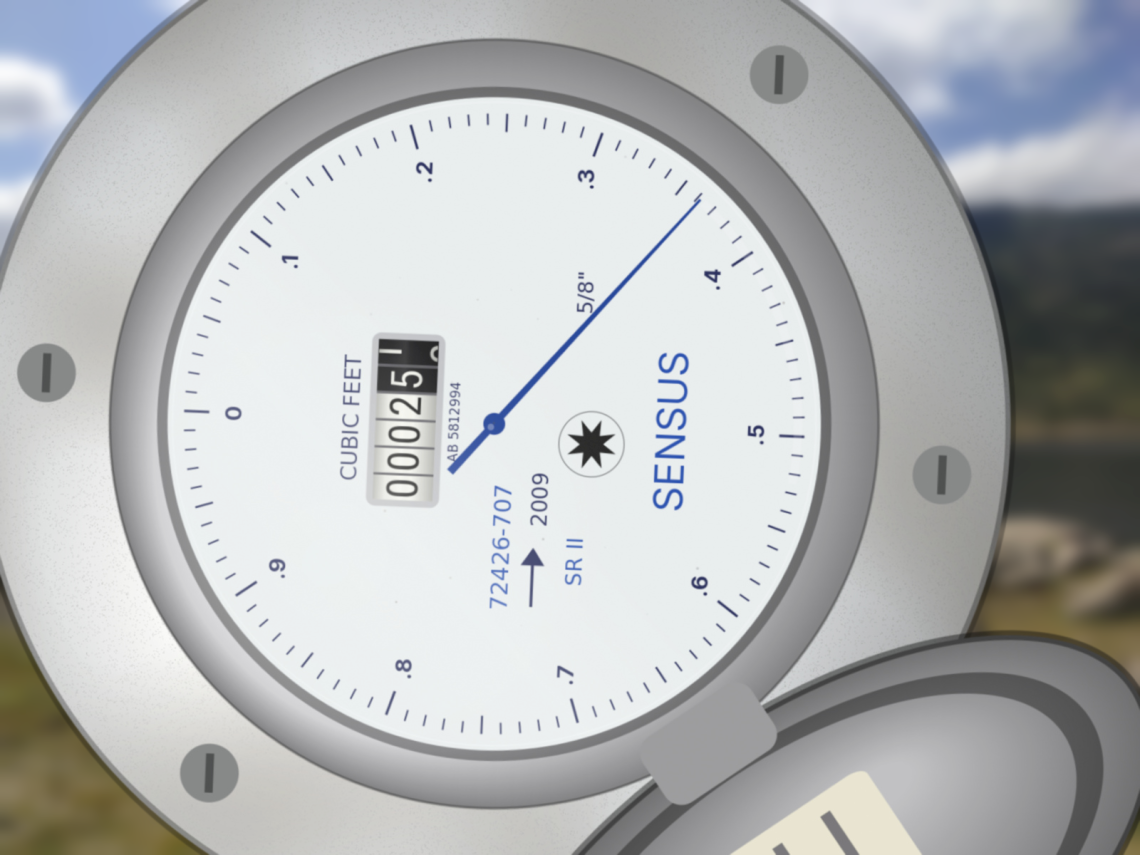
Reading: **251.36** ft³
